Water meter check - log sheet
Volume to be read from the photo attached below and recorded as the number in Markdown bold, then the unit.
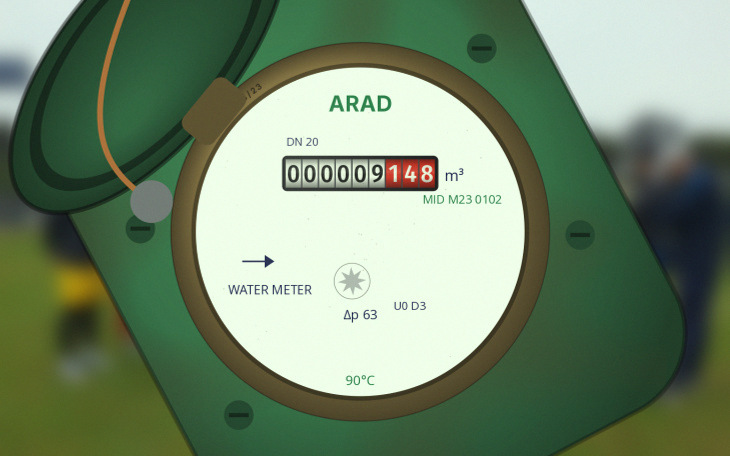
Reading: **9.148** m³
